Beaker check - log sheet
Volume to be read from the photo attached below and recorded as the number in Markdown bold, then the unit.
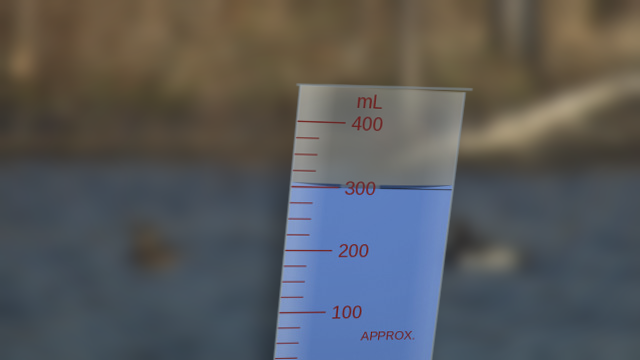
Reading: **300** mL
